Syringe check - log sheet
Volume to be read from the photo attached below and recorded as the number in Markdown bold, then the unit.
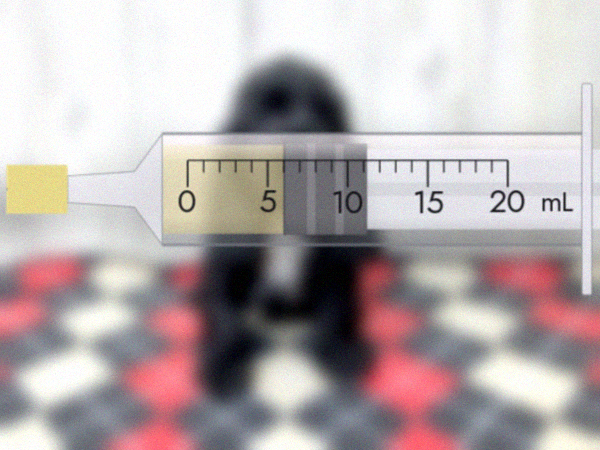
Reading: **6** mL
